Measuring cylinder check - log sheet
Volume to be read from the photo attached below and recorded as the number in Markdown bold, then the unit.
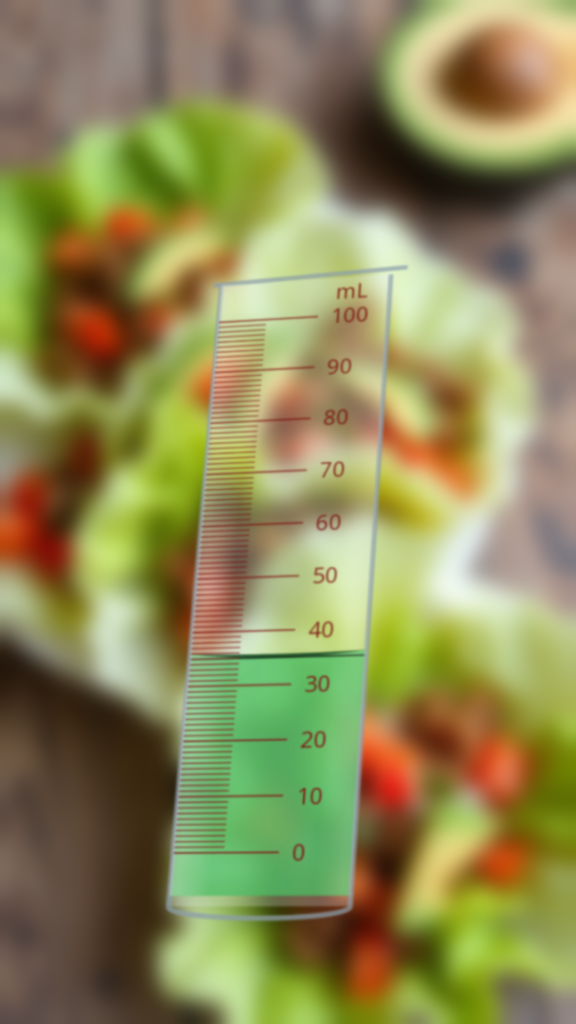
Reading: **35** mL
